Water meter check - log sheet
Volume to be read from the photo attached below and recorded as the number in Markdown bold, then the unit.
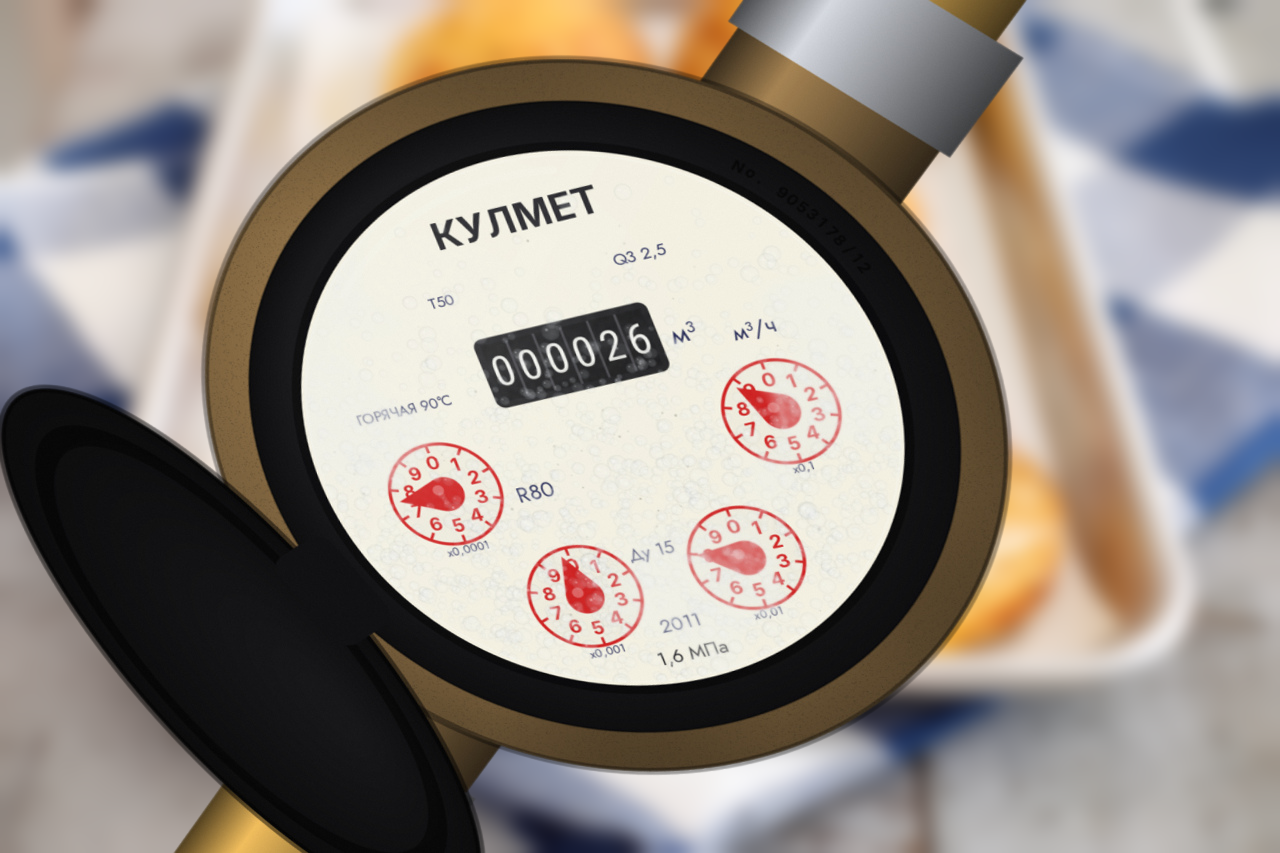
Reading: **26.8797** m³
